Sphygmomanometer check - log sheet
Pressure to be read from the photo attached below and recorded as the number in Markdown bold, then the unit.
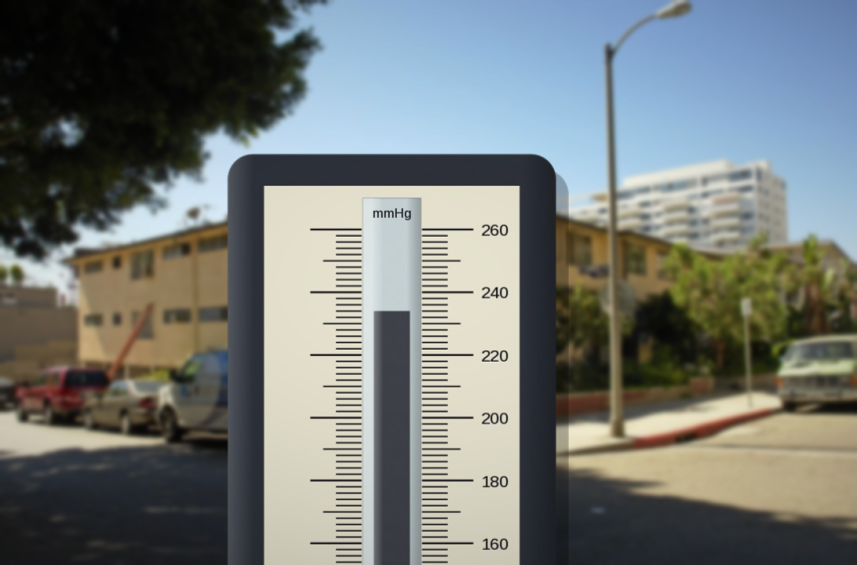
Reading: **234** mmHg
